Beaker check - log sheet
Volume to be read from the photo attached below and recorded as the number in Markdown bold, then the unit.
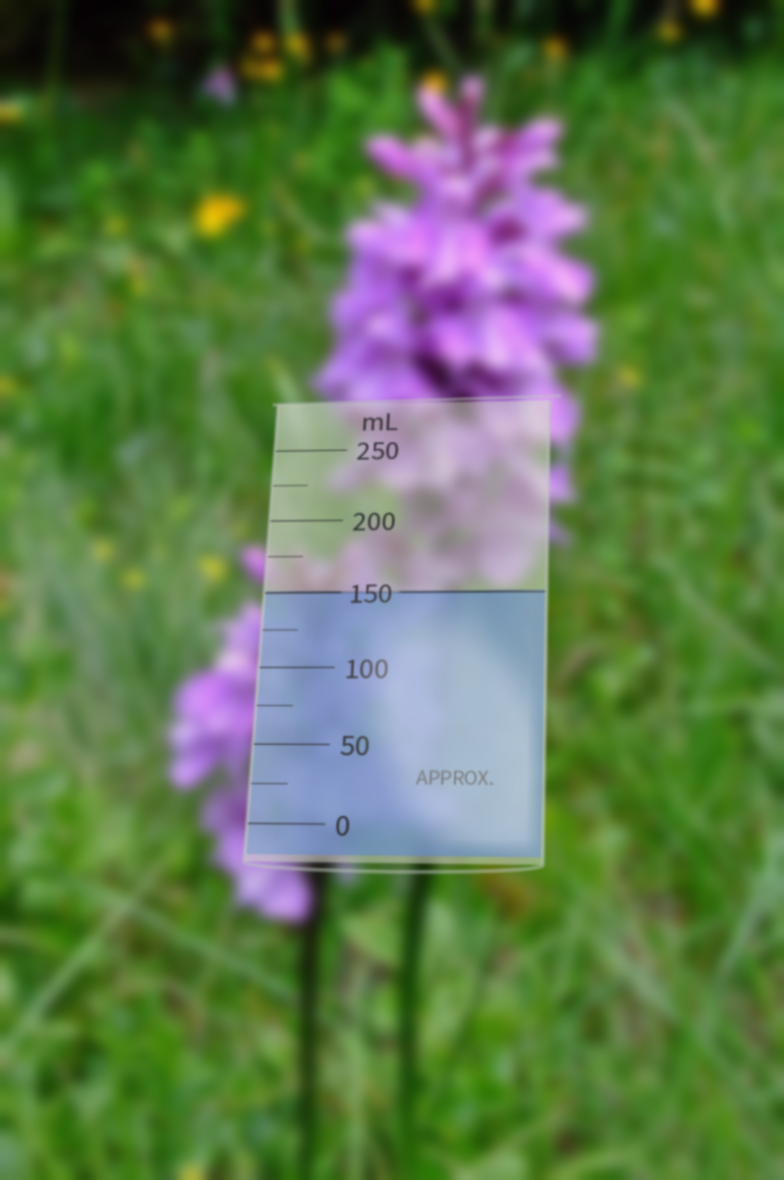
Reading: **150** mL
